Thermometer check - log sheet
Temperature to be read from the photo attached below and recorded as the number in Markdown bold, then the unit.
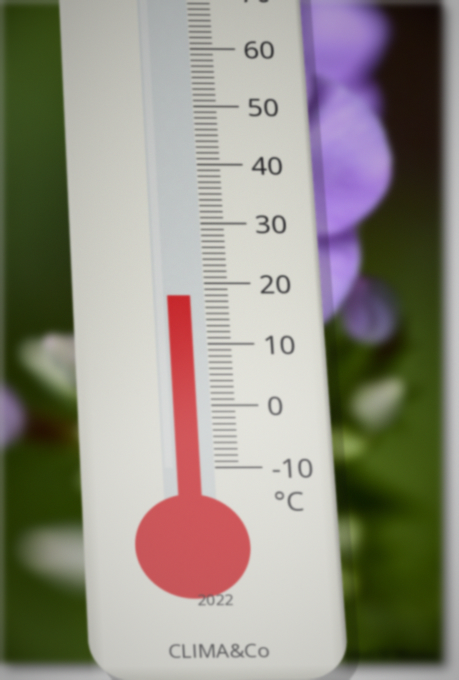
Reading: **18** °C
